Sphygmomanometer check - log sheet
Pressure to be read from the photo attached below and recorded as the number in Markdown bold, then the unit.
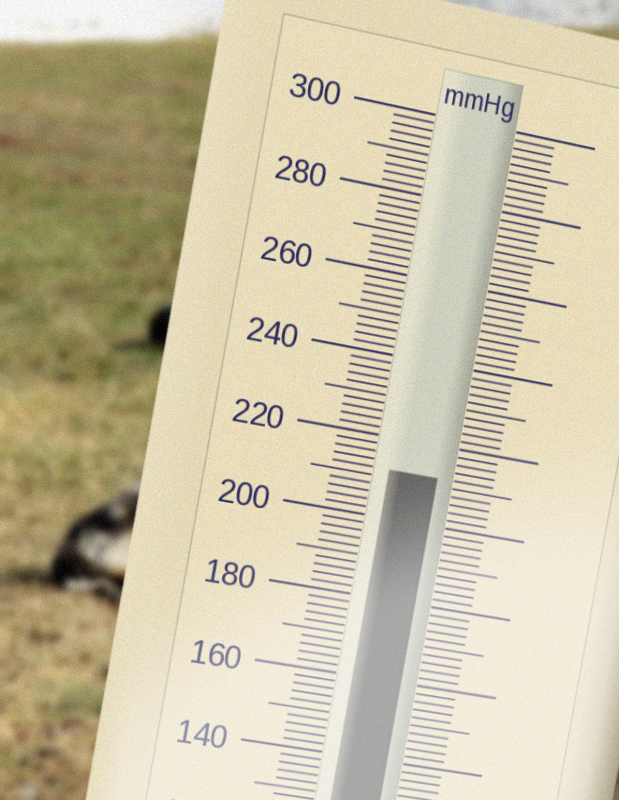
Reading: **212** mmHg
